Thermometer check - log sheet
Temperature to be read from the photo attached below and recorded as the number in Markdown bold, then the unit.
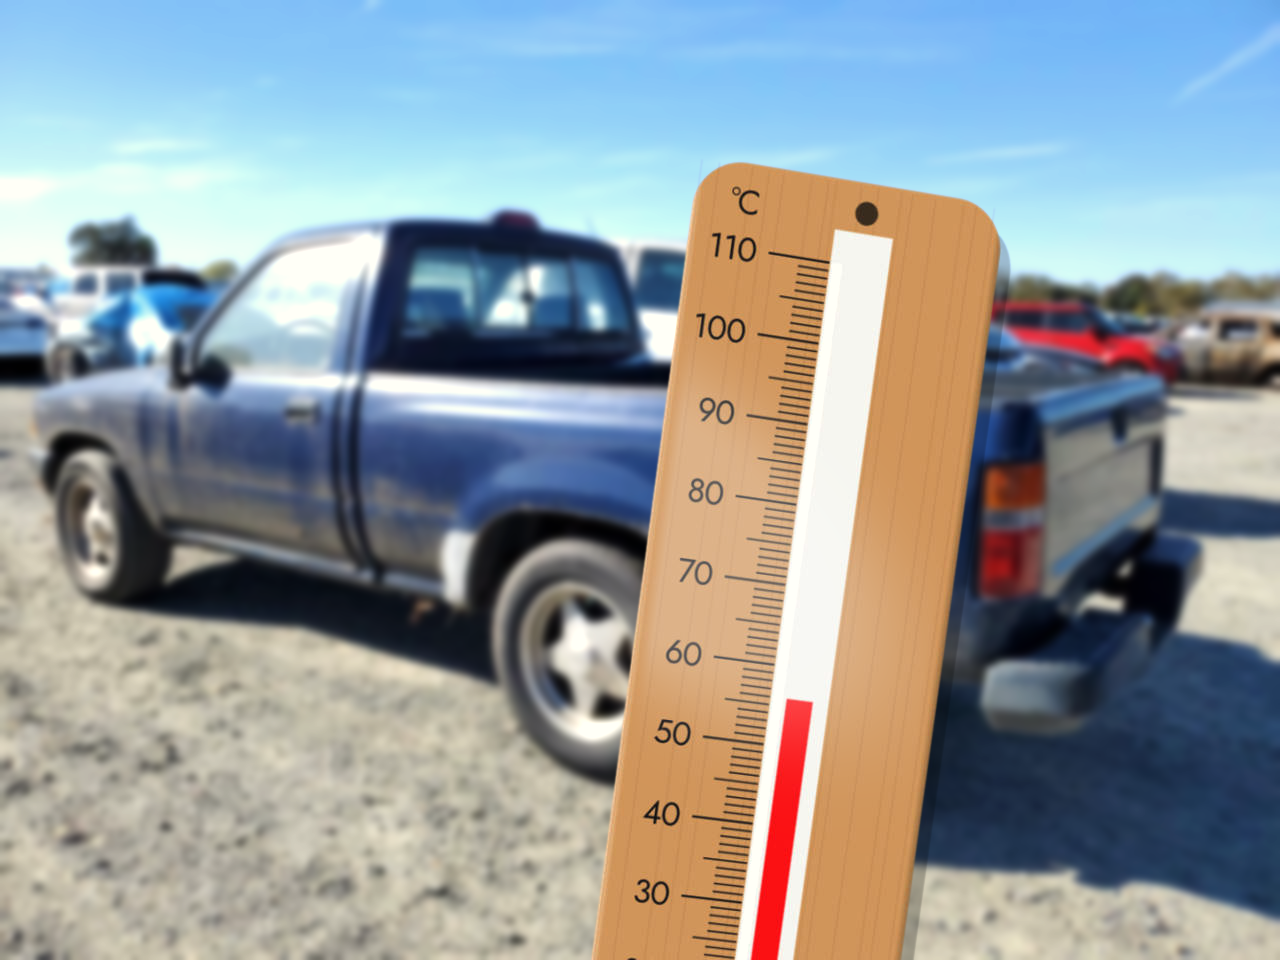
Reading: **56** °C
